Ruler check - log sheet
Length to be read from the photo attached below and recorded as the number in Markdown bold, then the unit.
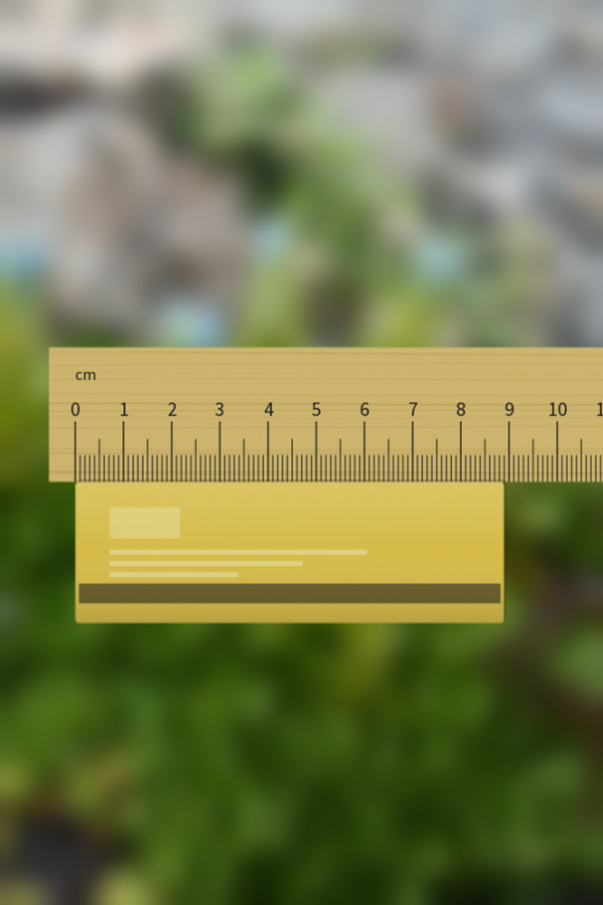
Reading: **8.9** cm
